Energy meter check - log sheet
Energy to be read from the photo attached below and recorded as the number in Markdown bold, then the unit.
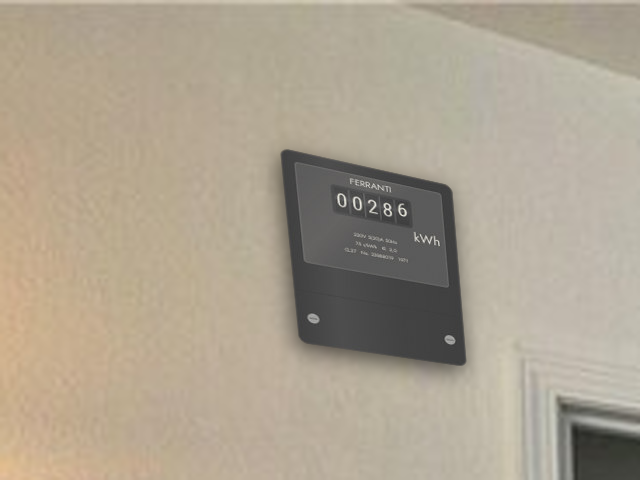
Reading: **286** kWh
